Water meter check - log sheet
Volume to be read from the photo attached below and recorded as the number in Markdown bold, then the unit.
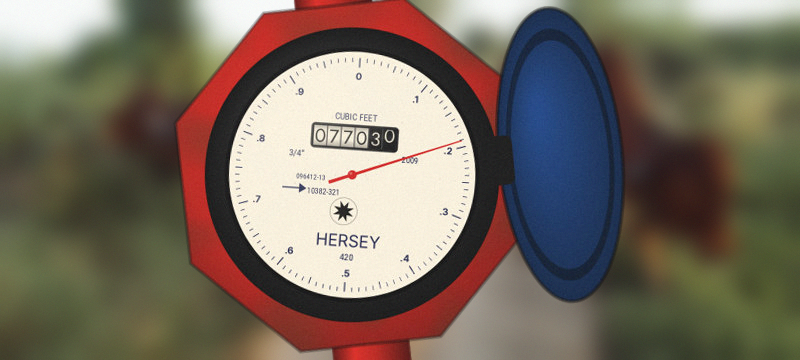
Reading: **77030.19** ft³
